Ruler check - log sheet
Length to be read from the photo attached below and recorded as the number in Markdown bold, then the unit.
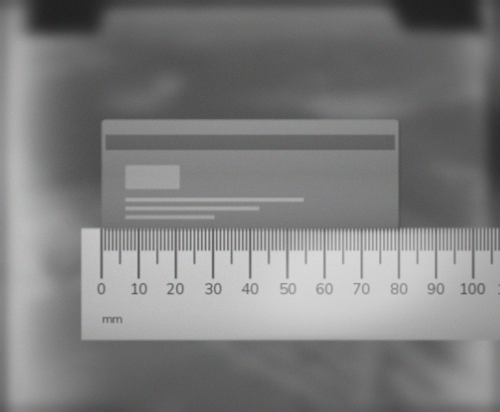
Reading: **80** mm
